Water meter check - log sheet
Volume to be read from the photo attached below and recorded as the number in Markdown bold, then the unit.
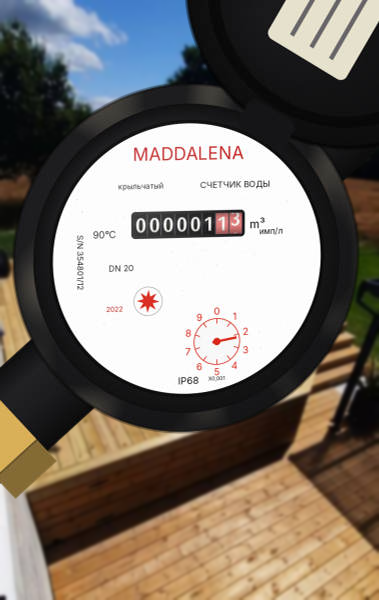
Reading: **1.132** m³
